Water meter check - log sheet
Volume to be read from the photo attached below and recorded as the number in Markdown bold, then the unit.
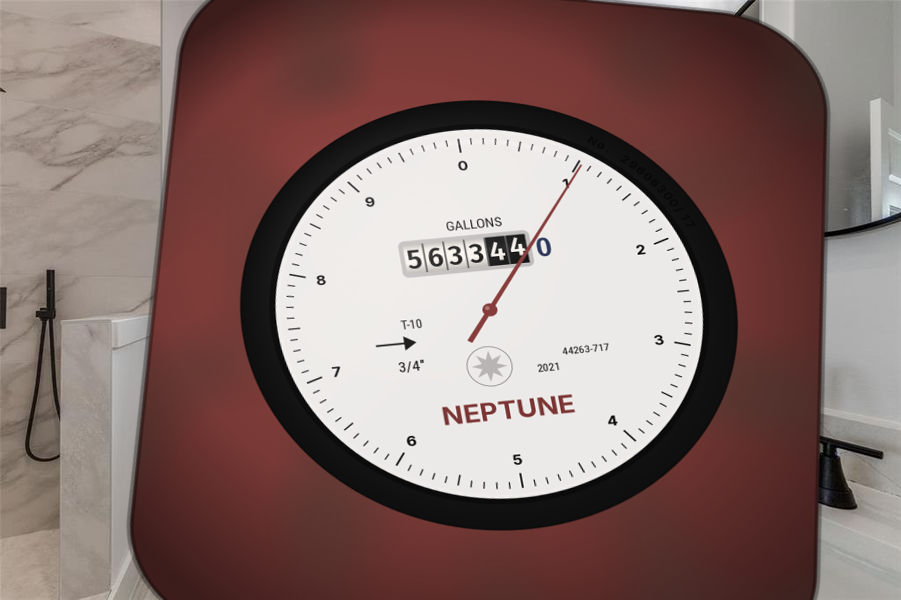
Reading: **5633441.0** gal
